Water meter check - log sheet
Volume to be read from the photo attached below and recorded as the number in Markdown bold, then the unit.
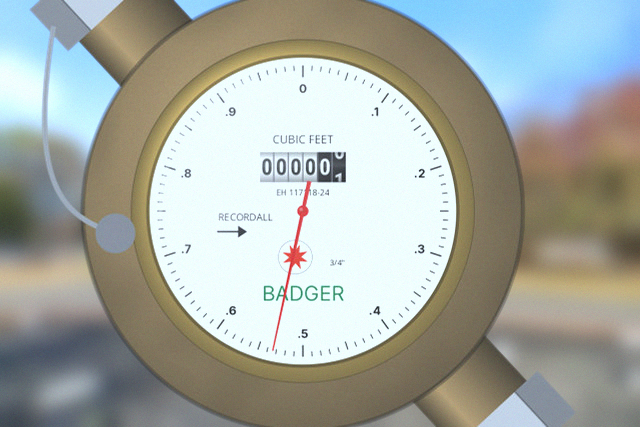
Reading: **0.53** ft³
